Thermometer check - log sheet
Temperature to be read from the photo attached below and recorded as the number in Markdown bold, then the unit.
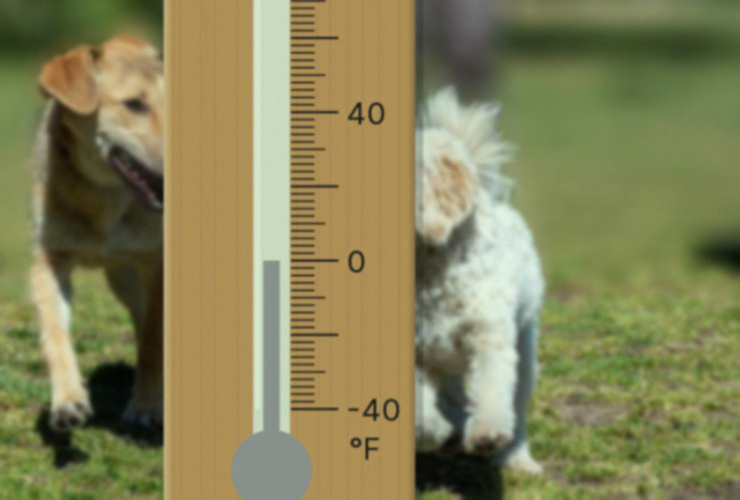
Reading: **0** °F
